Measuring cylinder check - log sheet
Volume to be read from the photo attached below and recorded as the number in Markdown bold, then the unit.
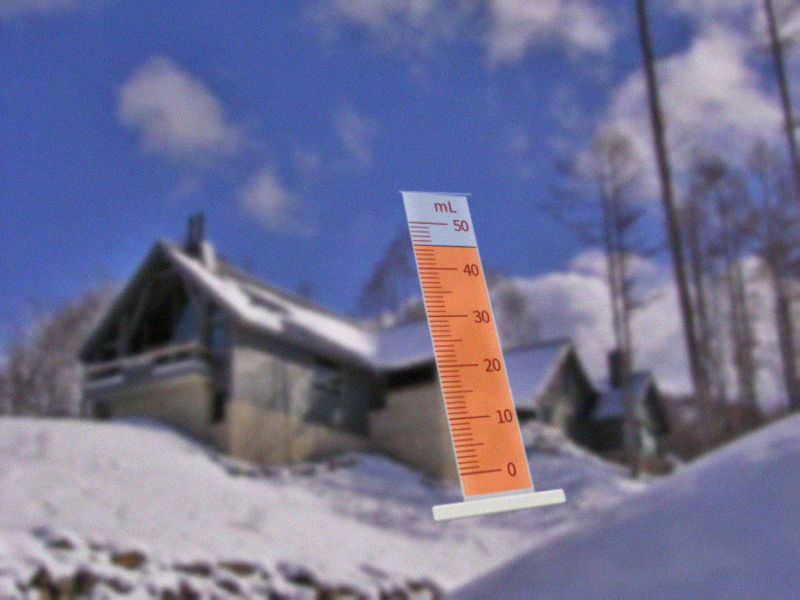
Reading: **45** mL
